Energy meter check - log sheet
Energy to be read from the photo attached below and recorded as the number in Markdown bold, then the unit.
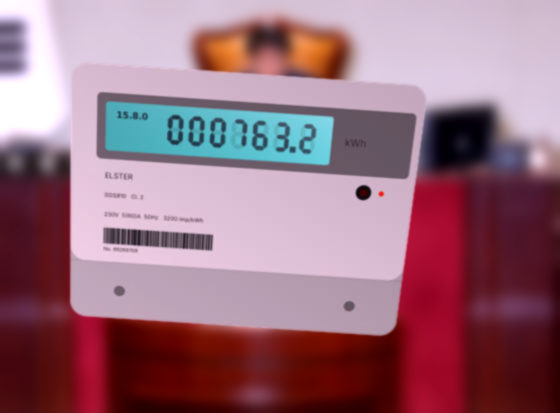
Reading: **763.2** kWh
